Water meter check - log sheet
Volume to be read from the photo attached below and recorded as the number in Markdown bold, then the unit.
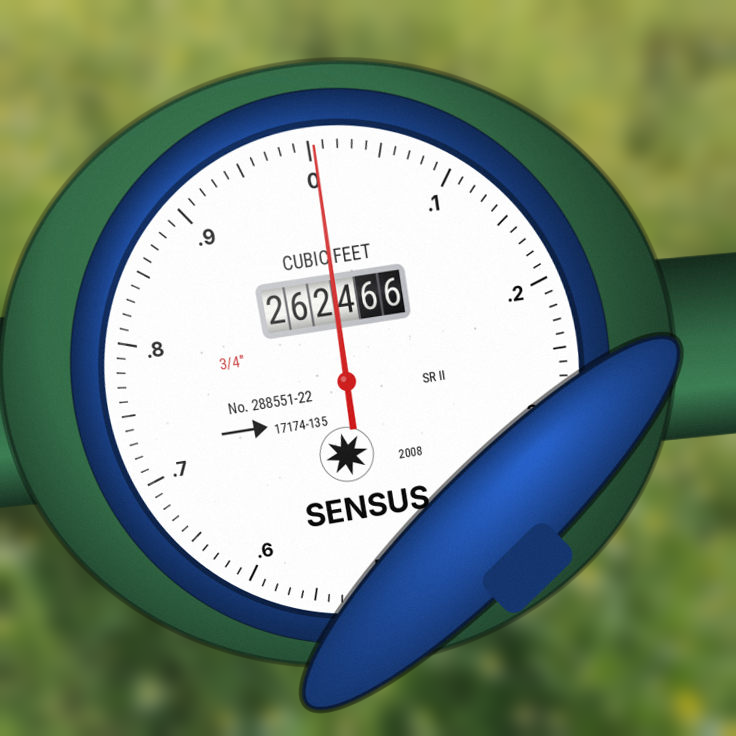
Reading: **262466.00** ft³
